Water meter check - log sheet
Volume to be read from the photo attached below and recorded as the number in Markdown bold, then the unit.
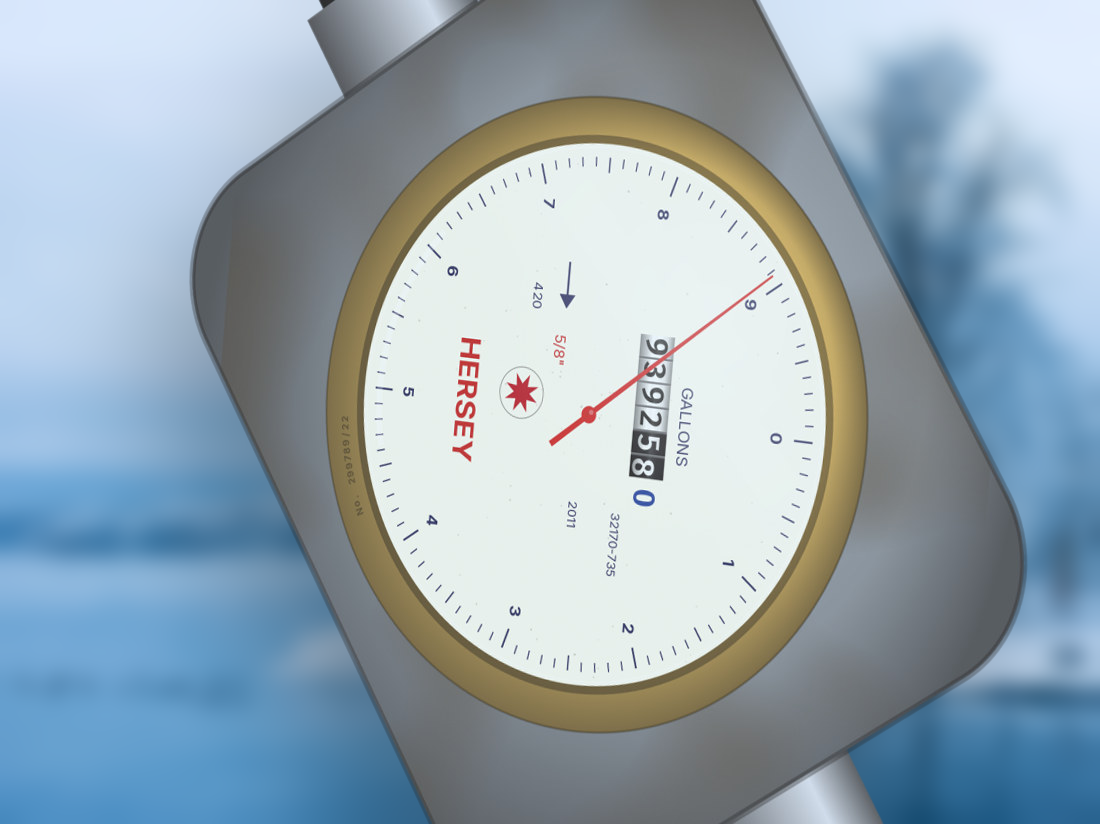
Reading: **9392578.9** gal
